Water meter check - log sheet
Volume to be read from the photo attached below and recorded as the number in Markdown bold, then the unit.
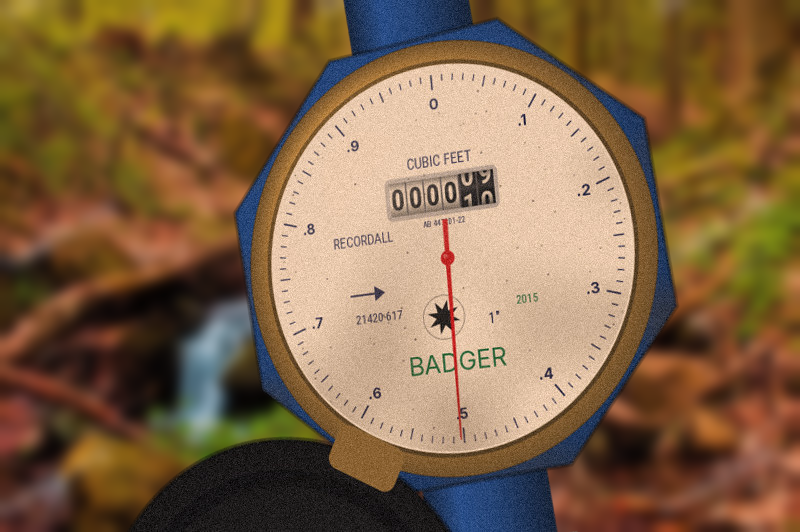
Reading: **9.50** ft³
